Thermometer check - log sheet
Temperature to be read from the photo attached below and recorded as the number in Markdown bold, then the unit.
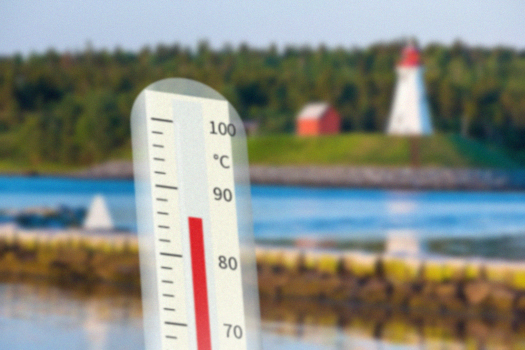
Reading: **86** °C
